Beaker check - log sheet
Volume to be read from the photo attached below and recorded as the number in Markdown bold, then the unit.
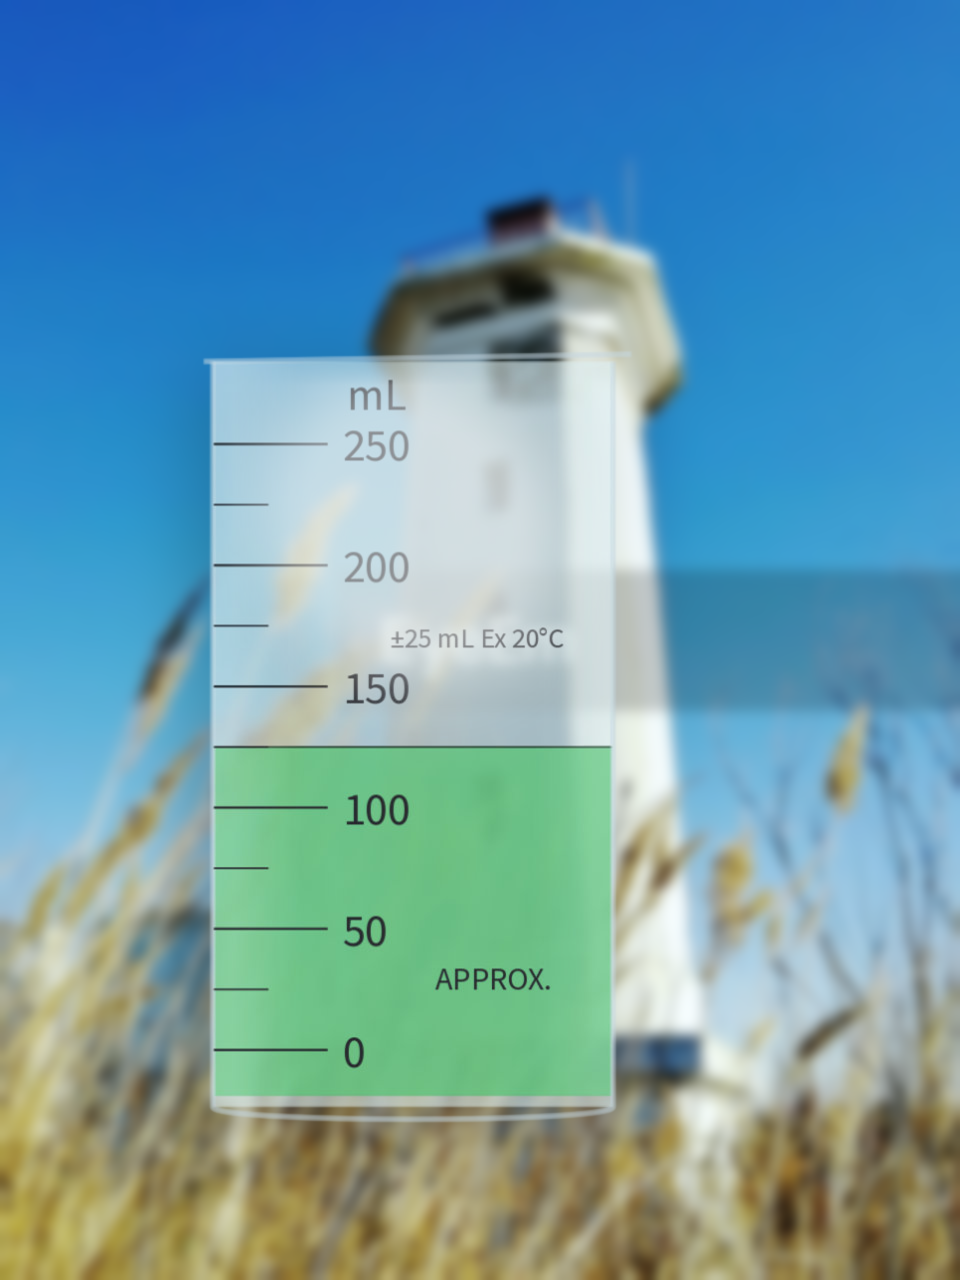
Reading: **125** mL
